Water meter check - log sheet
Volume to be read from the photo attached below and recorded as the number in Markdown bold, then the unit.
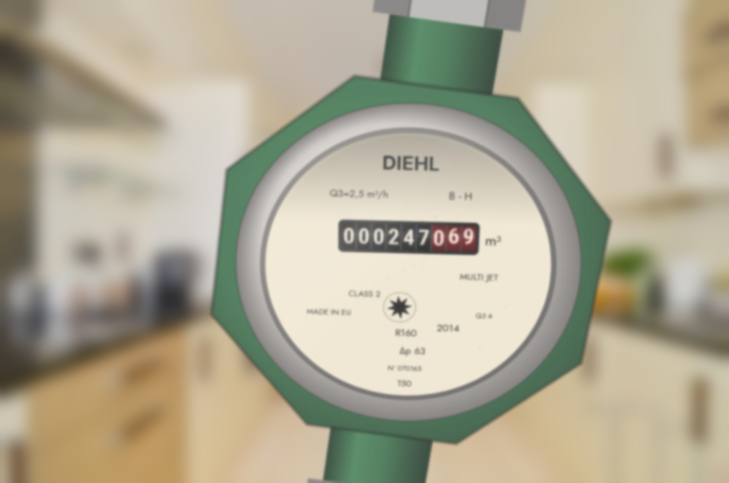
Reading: **247.069** m³
